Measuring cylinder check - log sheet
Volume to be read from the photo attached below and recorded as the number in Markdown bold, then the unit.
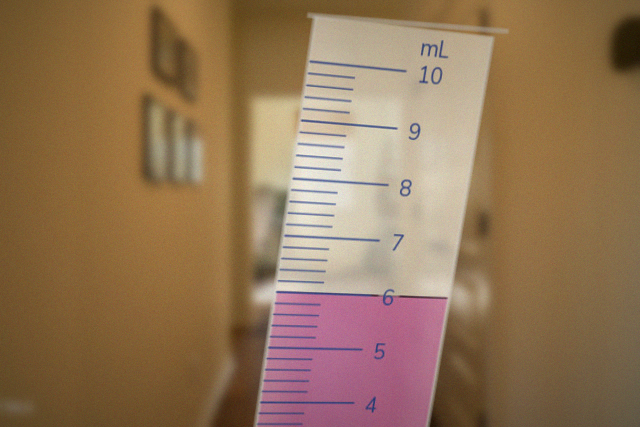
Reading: **6** mL
